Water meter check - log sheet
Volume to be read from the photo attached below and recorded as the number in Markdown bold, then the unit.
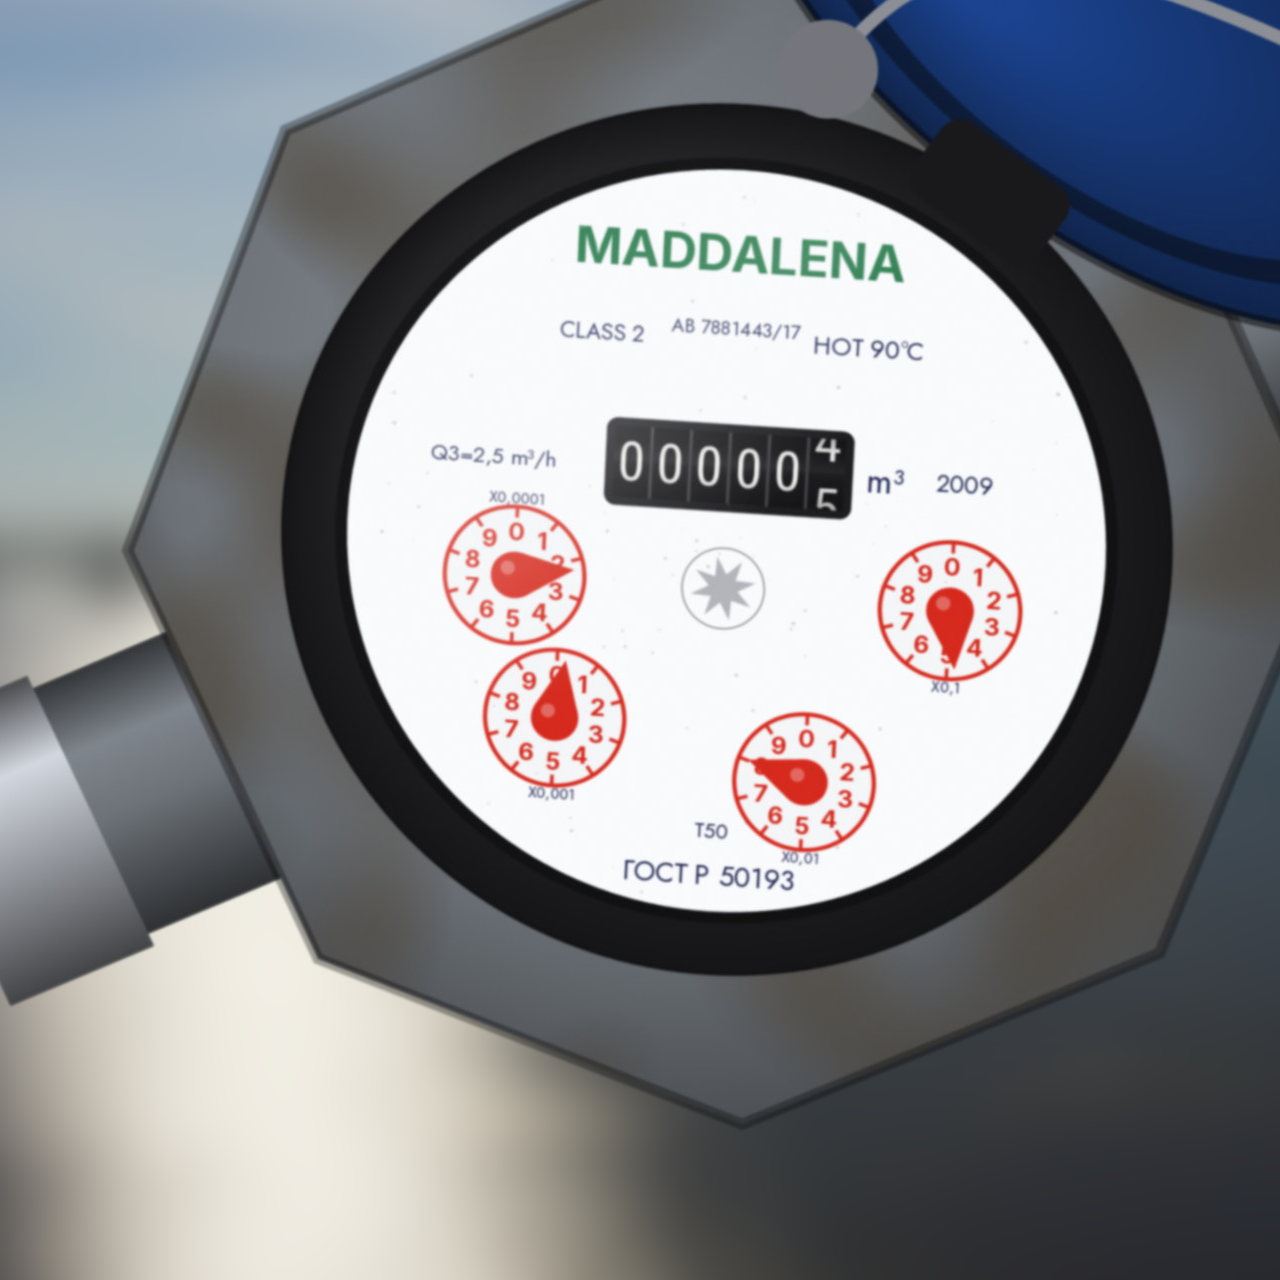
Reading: **4.4802** m³
